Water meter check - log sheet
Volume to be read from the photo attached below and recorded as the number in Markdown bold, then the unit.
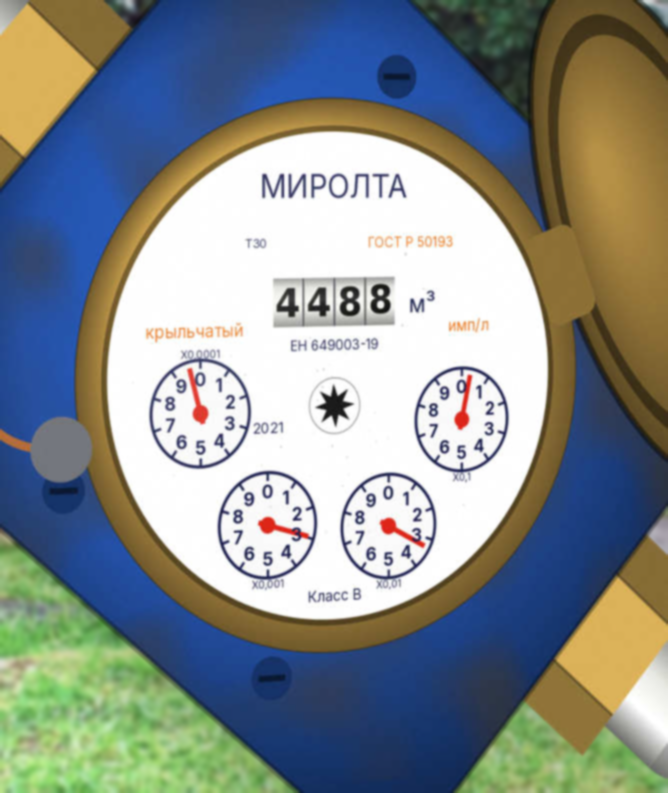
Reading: **4488.0329** m³
